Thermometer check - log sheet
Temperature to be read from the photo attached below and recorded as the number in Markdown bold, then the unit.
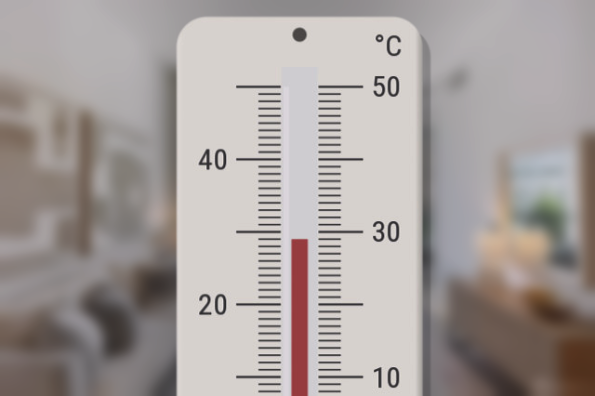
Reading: **29** °C
